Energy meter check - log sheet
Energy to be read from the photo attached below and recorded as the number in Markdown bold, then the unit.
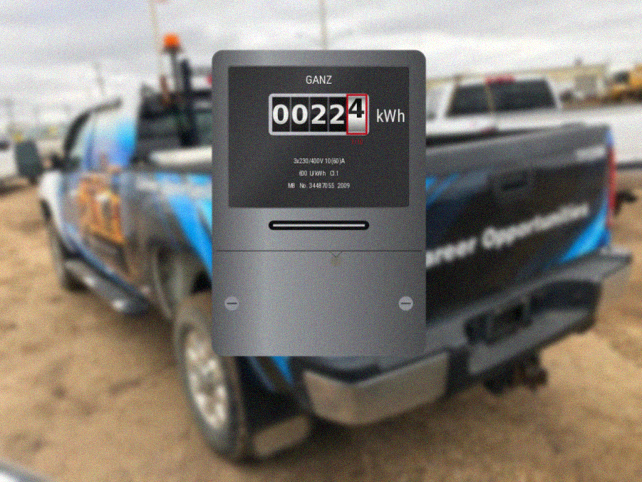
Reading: **22.4** kWh
